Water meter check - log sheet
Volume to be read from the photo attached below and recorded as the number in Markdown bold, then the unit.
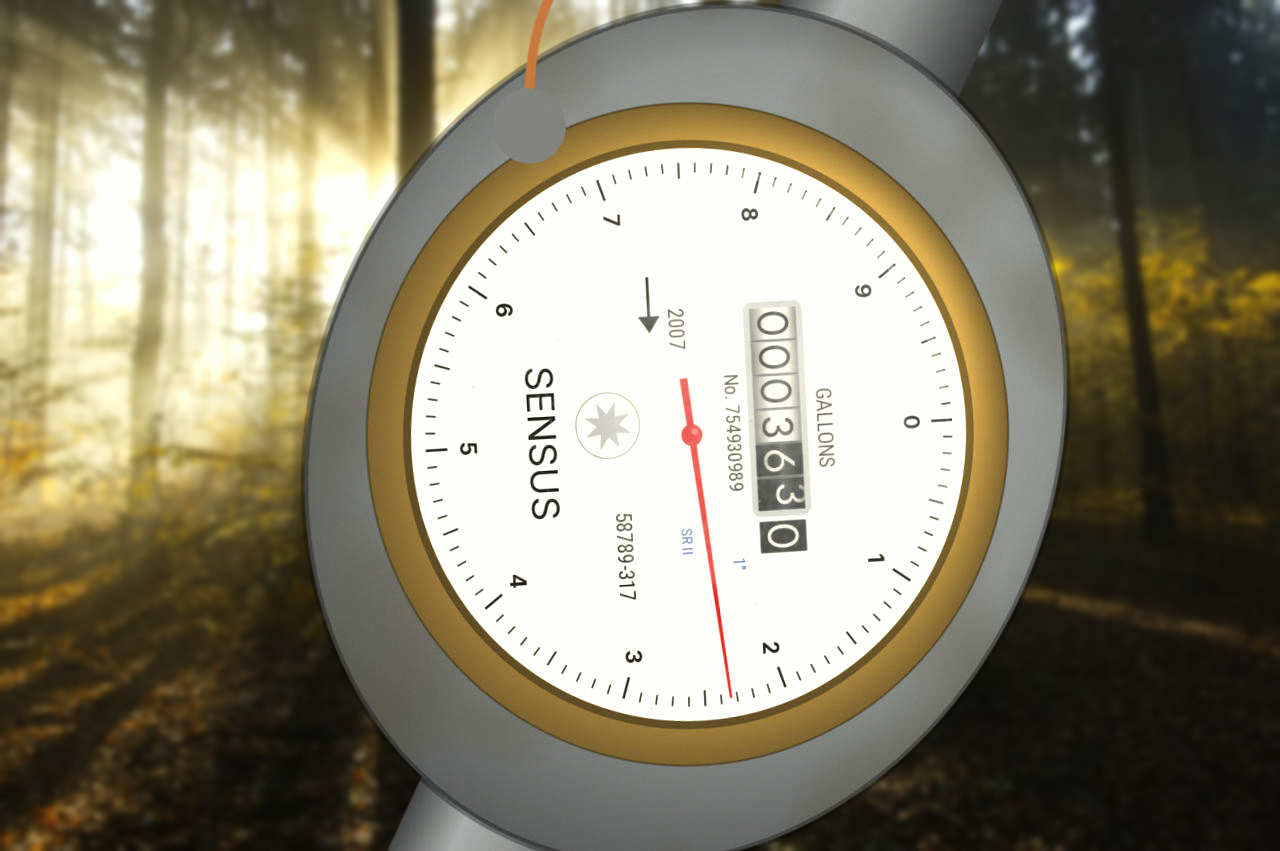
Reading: **3632.3** gal
